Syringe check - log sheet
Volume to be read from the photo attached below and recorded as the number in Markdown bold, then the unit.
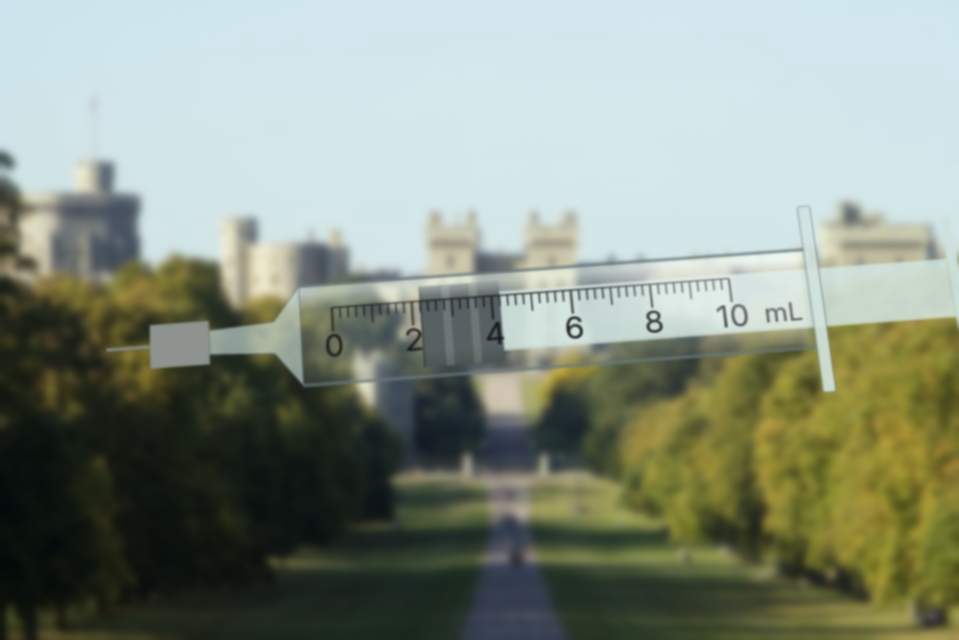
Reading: **2.2** mL
